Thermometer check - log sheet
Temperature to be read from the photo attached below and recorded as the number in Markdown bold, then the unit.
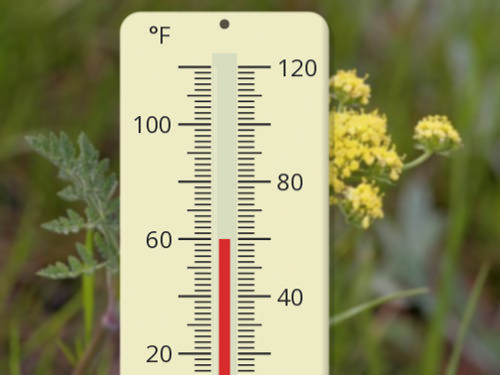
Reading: **60** °F
